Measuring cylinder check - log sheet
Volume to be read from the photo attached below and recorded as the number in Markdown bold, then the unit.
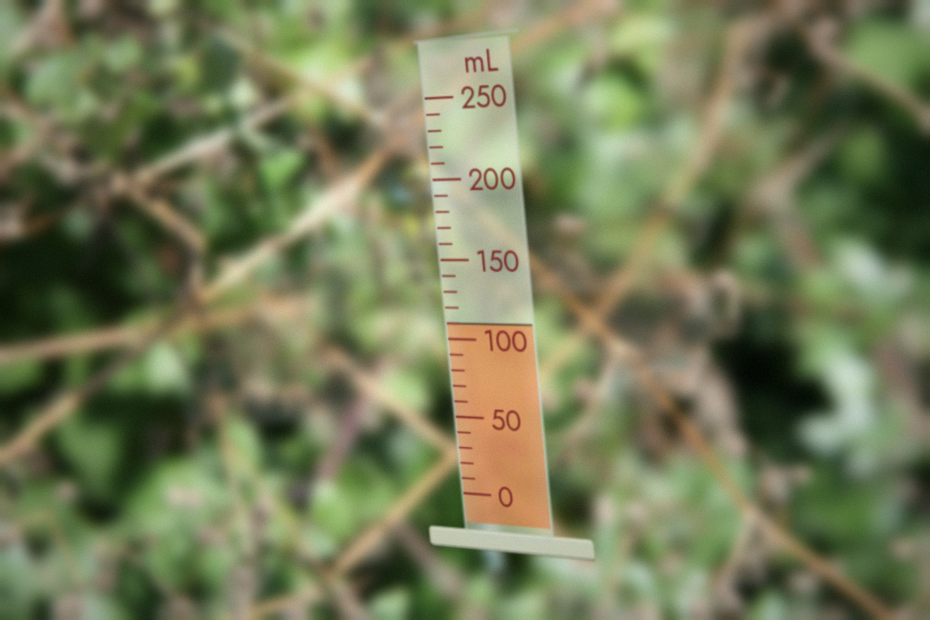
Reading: **110** mL
